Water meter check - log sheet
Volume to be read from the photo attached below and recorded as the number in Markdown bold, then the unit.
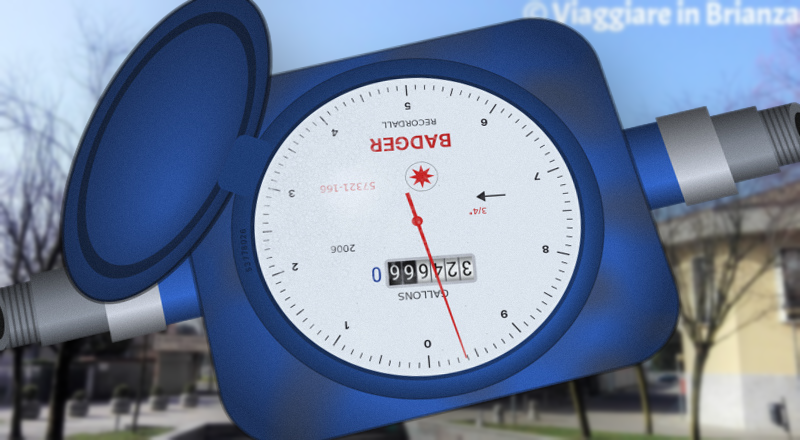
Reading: **3246659.6** gal
